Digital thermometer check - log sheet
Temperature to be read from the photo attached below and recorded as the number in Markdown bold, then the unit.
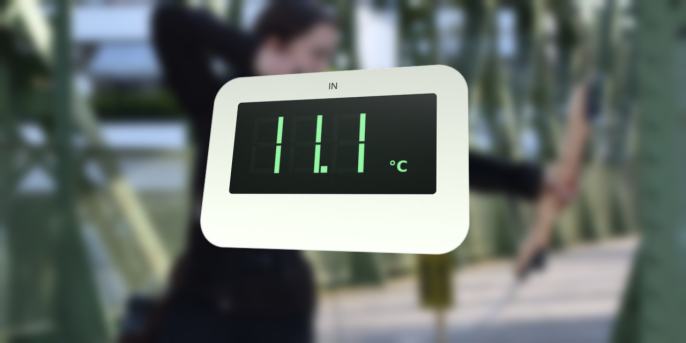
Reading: **11.1** °C
